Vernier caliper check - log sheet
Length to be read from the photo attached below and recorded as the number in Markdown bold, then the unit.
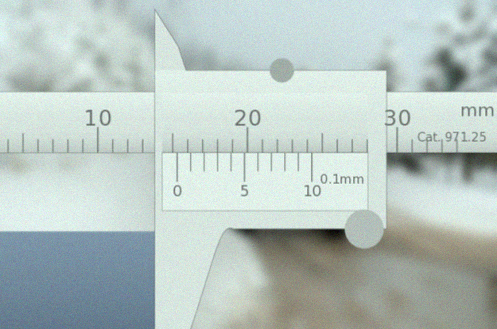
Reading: **15.3** mm
